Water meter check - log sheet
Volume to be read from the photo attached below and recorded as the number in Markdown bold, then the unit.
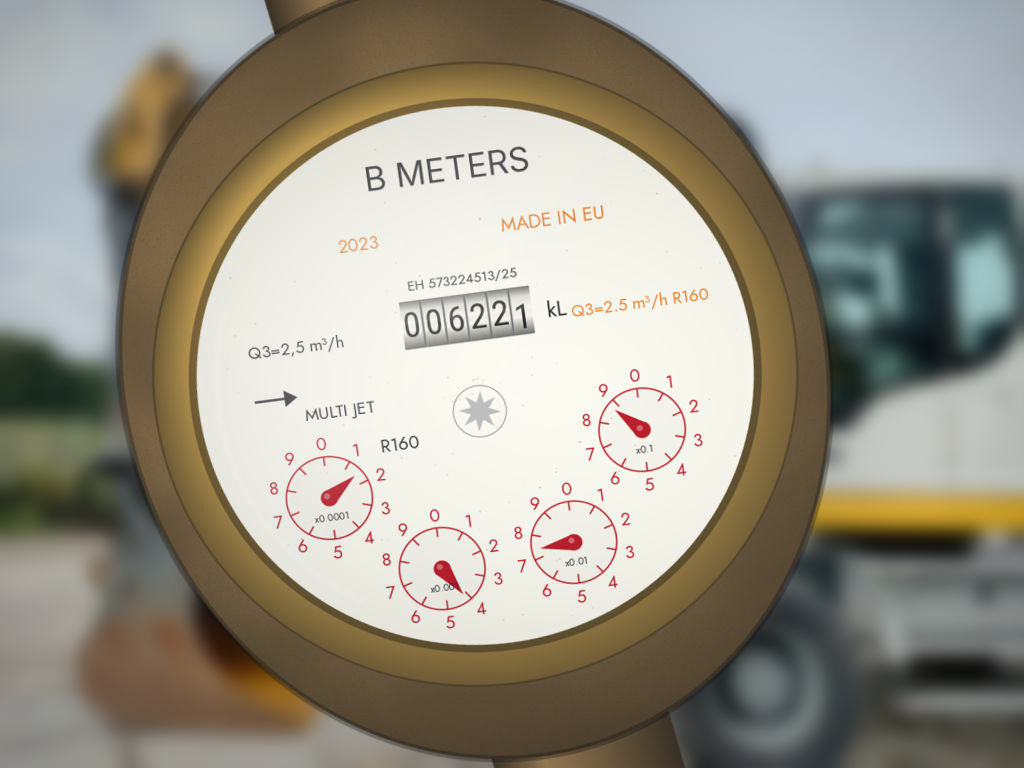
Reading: **6220.8741** kL
